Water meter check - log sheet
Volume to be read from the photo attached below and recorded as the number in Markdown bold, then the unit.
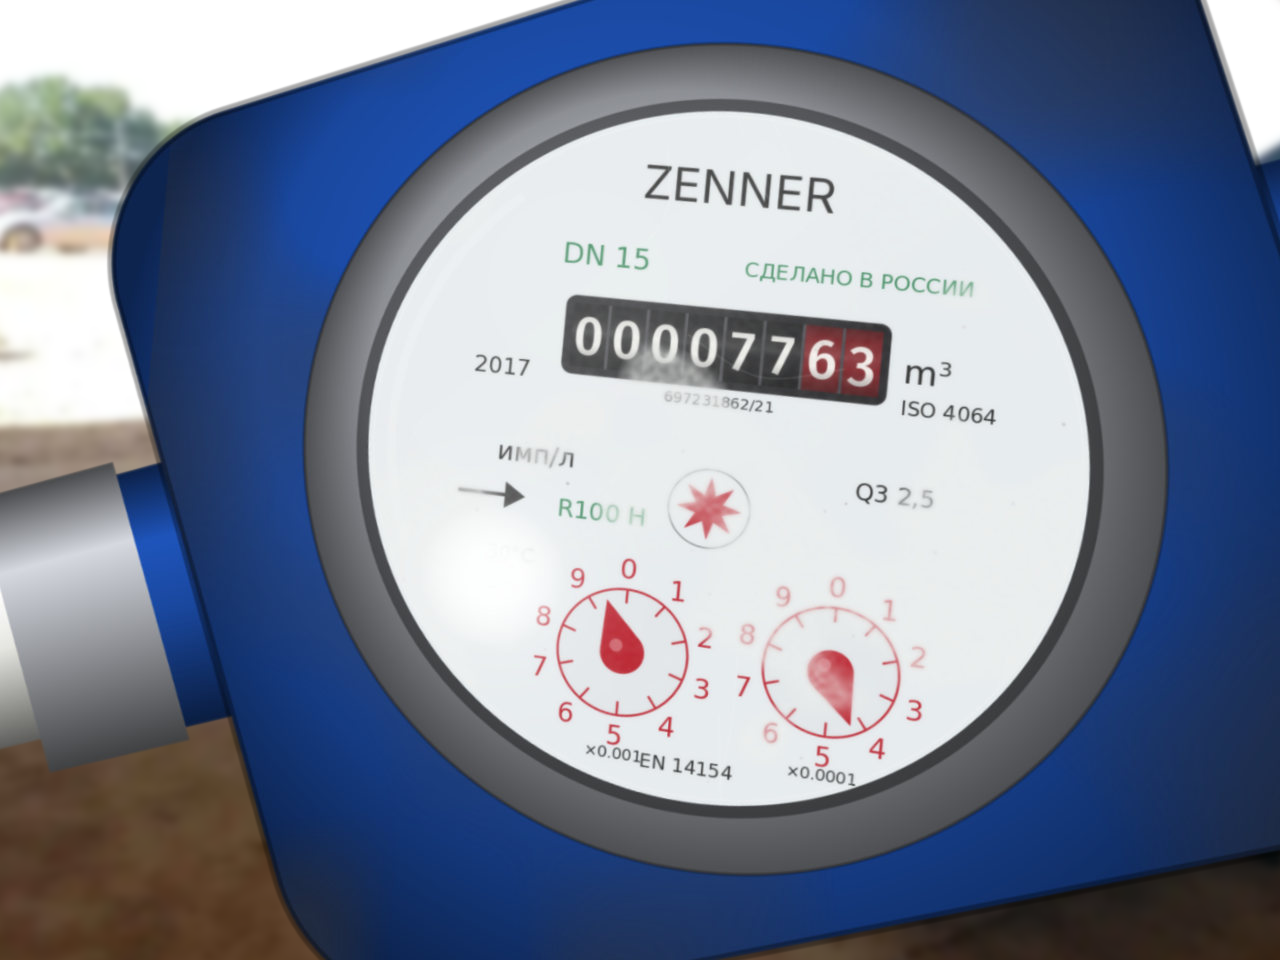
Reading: **77.6294** m³
